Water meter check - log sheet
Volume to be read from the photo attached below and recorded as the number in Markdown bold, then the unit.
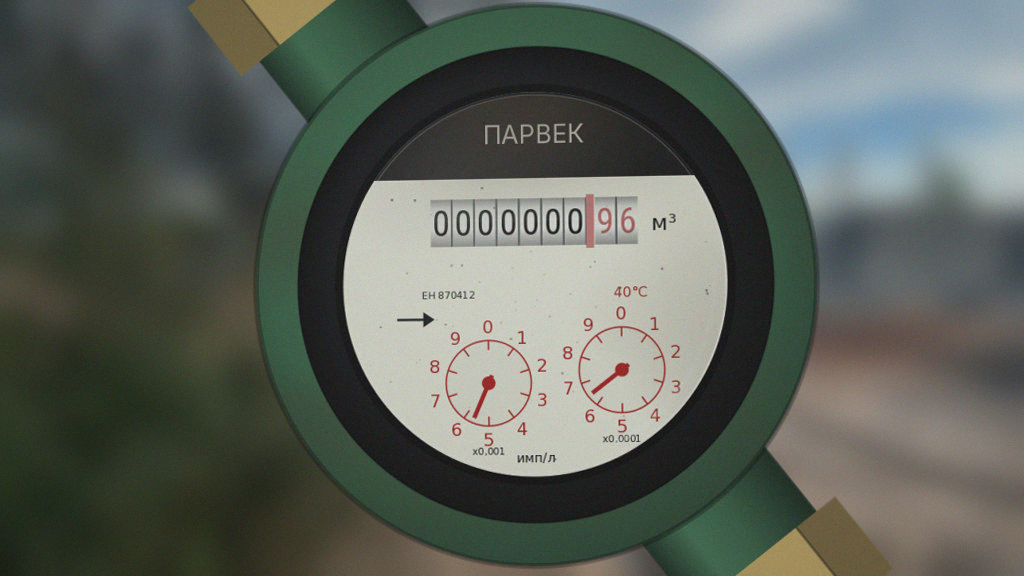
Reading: **0.9656** m³
